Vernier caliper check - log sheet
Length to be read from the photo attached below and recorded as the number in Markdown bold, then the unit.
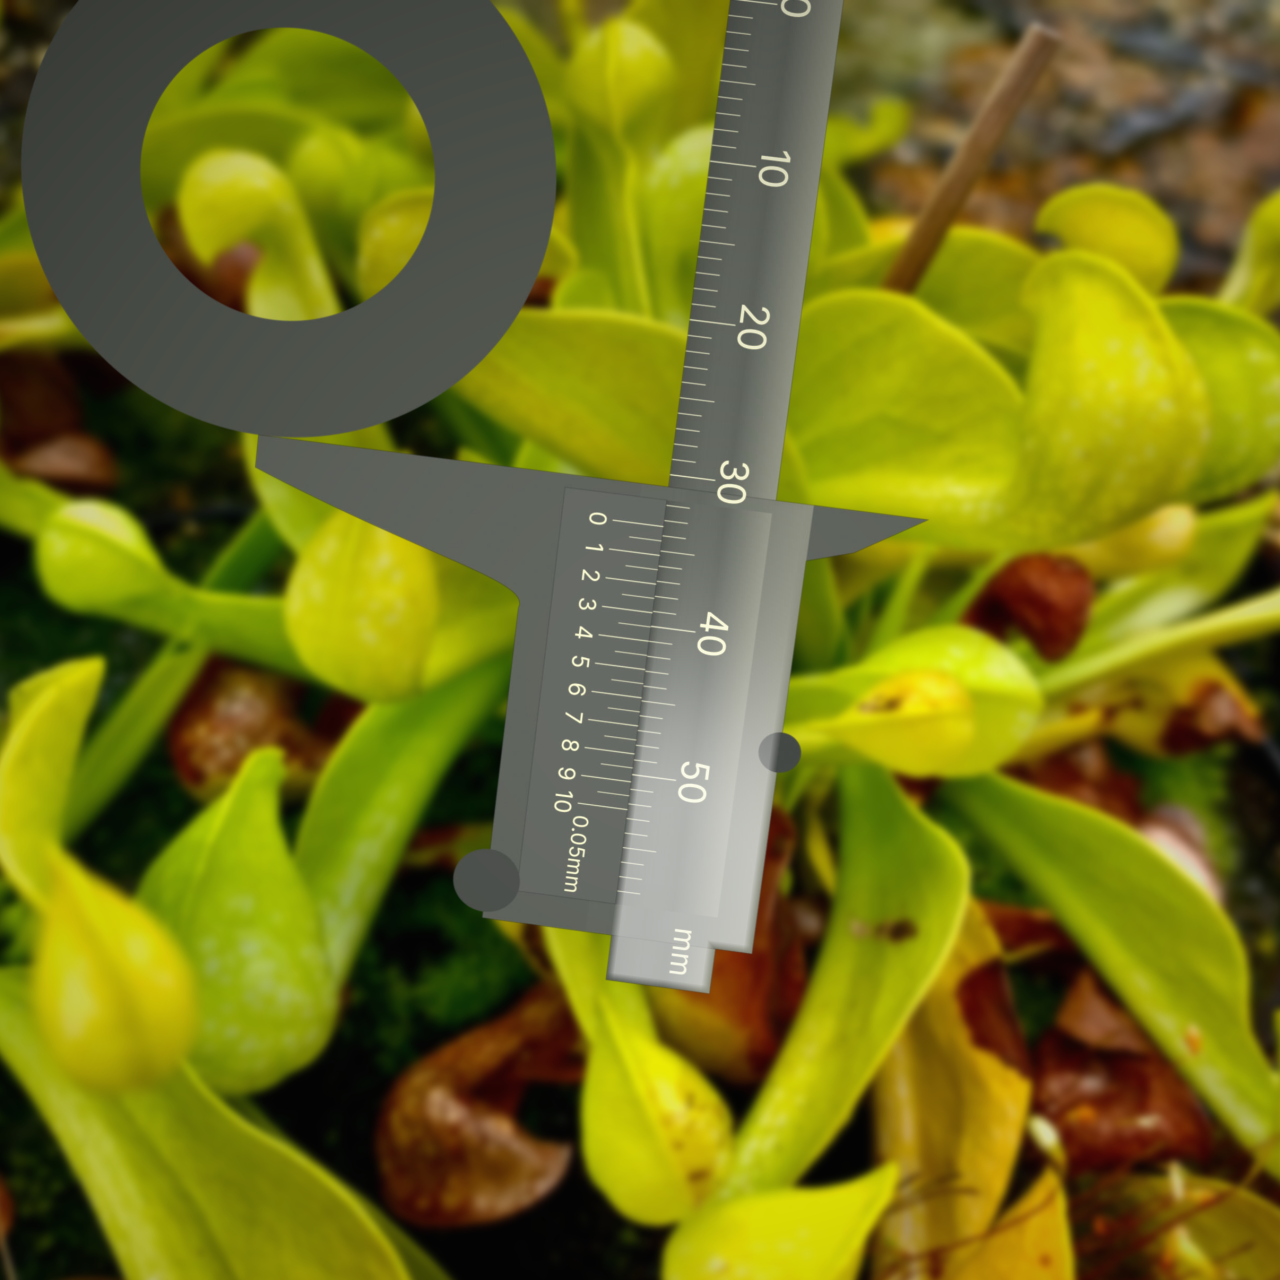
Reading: **33.4** mm
